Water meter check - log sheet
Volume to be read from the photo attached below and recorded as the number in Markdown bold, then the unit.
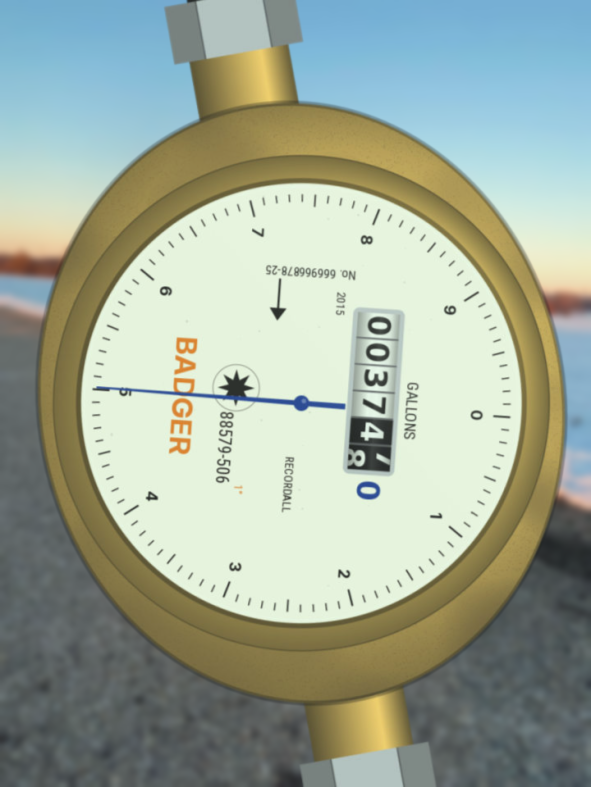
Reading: **37475.0** gal
